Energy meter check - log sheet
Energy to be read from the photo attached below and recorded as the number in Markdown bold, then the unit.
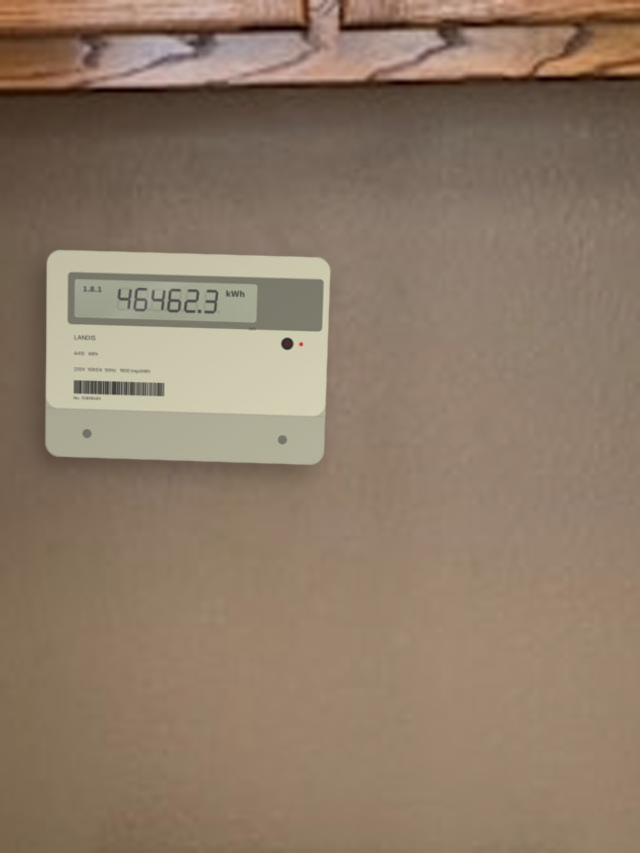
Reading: **46462.3** kWh
